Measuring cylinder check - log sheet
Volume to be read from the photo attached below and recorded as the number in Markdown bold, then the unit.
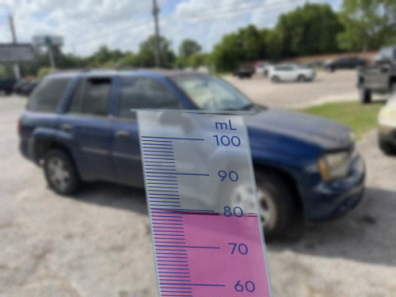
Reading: **79** mL
